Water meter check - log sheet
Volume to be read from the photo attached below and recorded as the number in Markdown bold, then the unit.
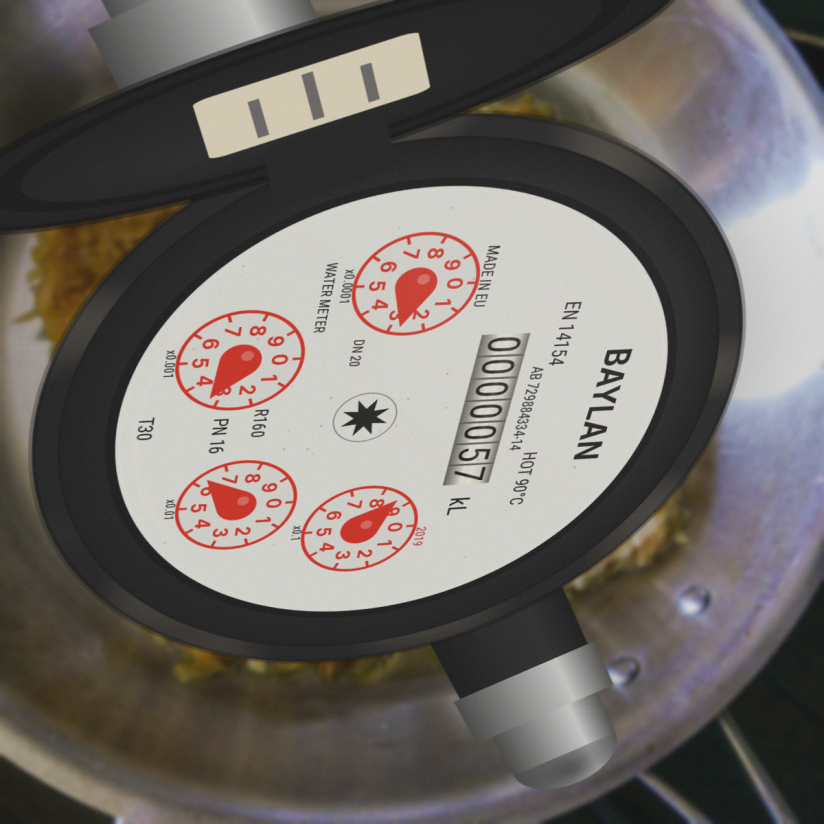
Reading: **57.8632** kL
